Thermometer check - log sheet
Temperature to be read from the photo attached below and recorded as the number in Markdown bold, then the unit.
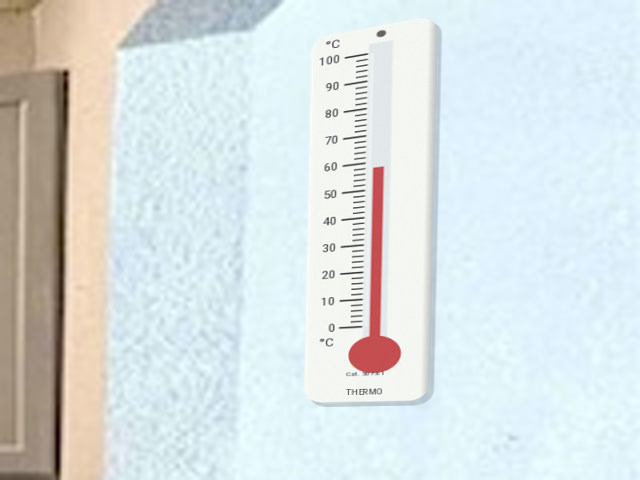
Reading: **58** °C
